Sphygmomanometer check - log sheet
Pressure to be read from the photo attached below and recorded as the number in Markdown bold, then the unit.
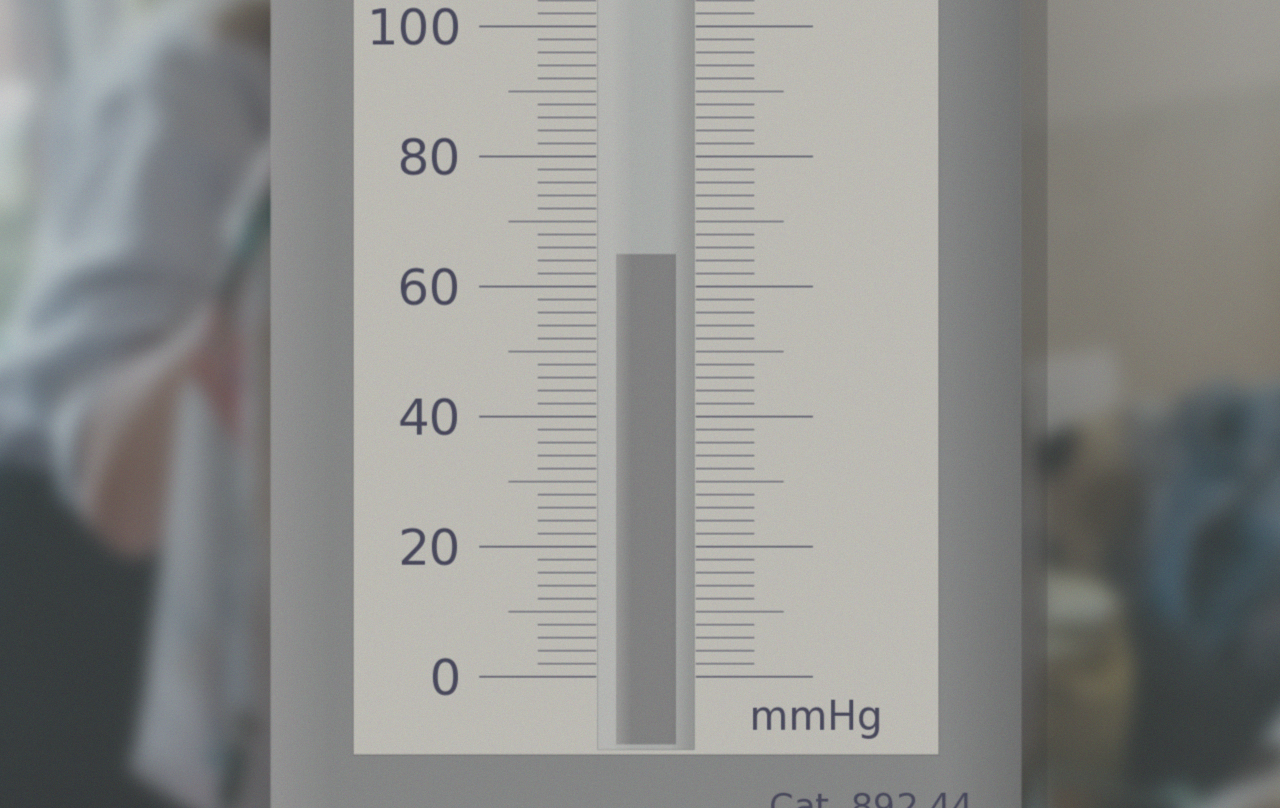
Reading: **65** mmHg
